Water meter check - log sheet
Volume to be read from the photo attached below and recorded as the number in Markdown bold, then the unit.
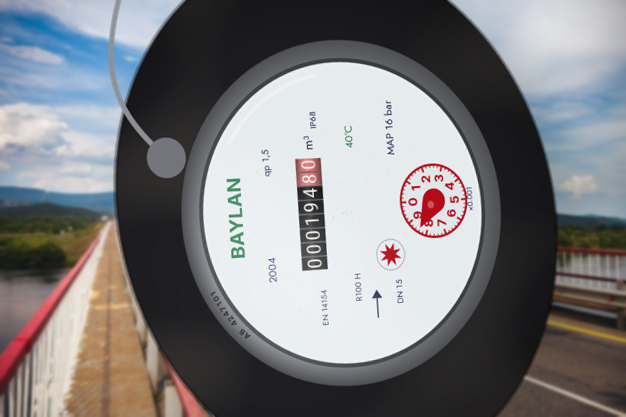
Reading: **194.808** m³
